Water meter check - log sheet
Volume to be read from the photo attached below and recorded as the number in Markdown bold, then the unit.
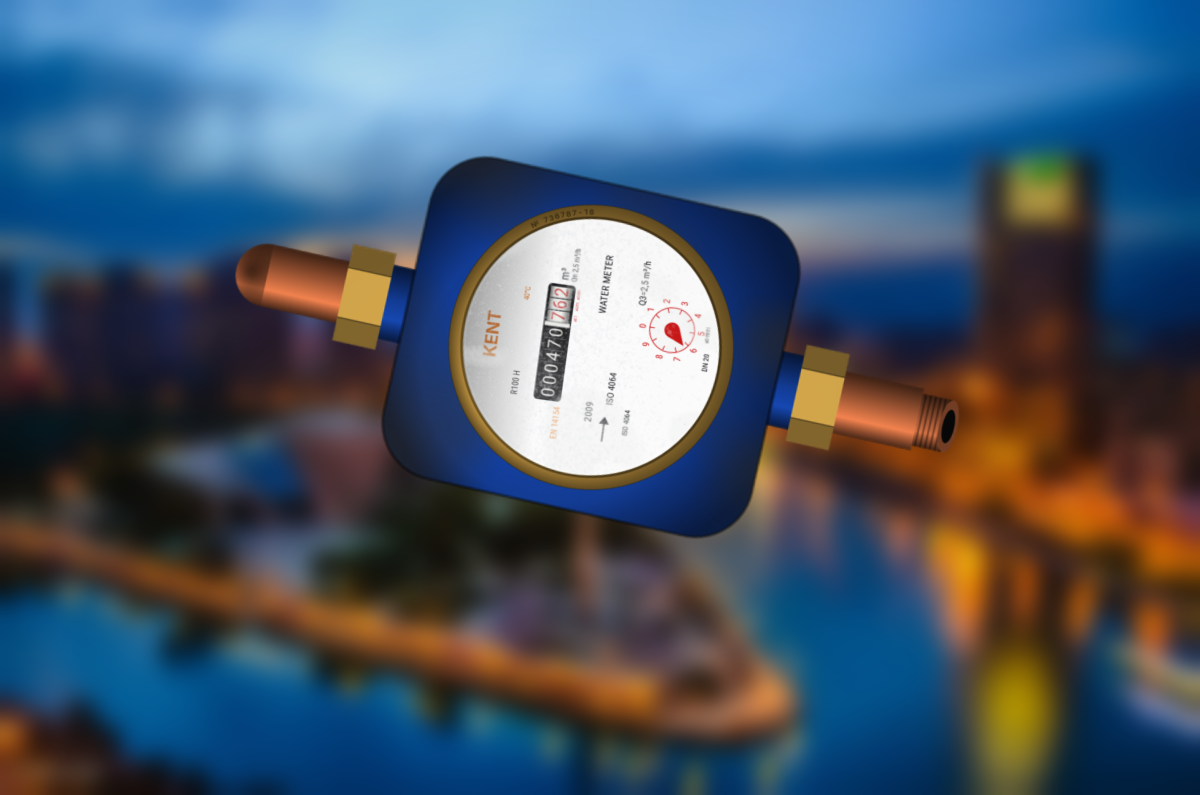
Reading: **470.7626** m³
